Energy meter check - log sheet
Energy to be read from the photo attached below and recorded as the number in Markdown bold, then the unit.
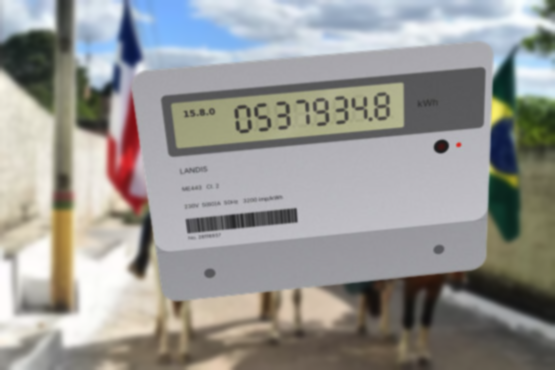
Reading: **537934.8** kWh
